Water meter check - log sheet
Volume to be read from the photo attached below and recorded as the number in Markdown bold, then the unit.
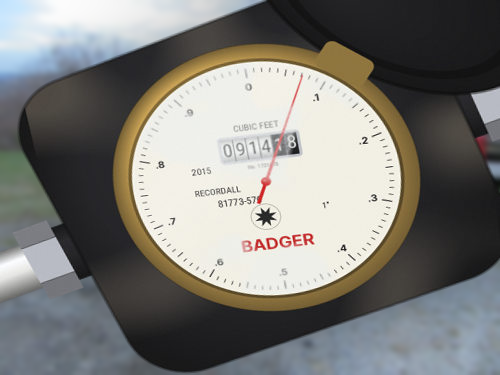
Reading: **91418.07** ft³
